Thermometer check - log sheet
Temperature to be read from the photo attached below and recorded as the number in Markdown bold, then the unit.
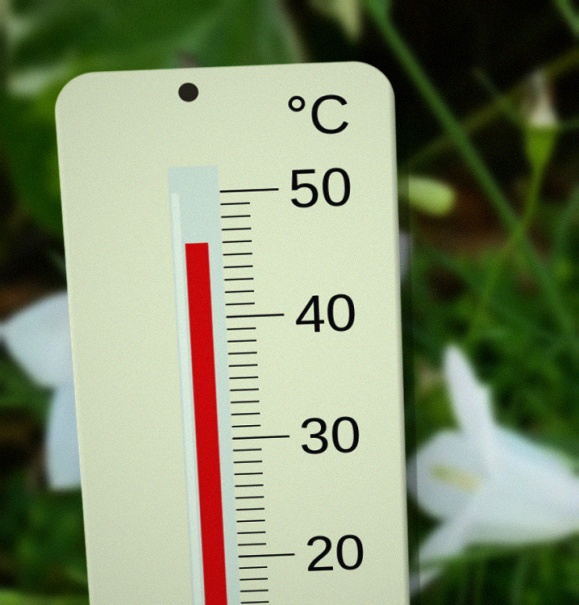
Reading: **46** °C
